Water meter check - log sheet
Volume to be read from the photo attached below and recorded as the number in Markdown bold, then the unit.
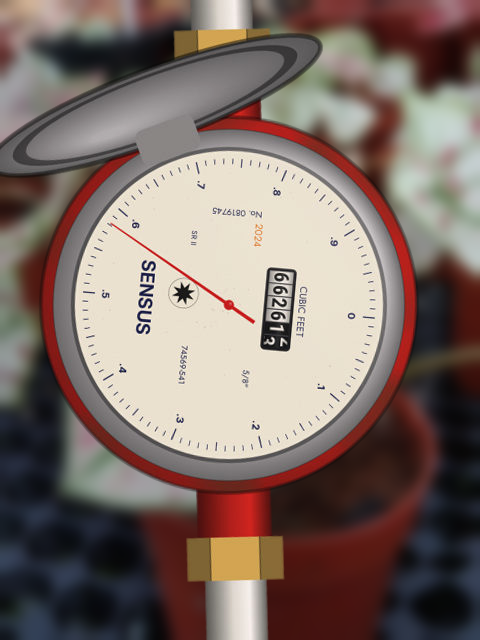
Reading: **662612.58** ft³
